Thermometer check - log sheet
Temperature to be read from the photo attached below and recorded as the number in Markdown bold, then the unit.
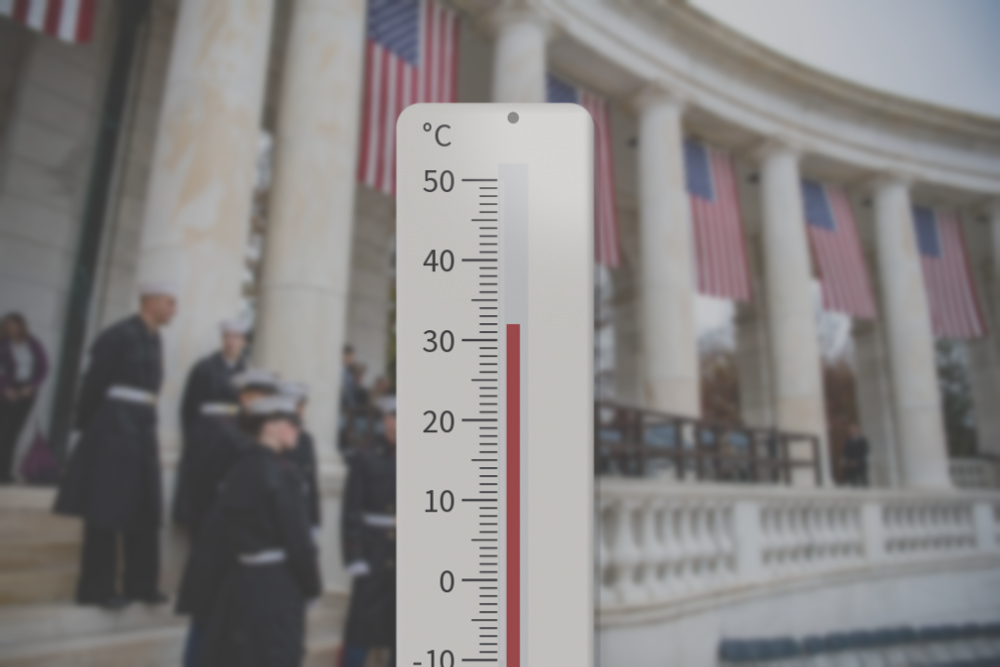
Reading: **32** °C
